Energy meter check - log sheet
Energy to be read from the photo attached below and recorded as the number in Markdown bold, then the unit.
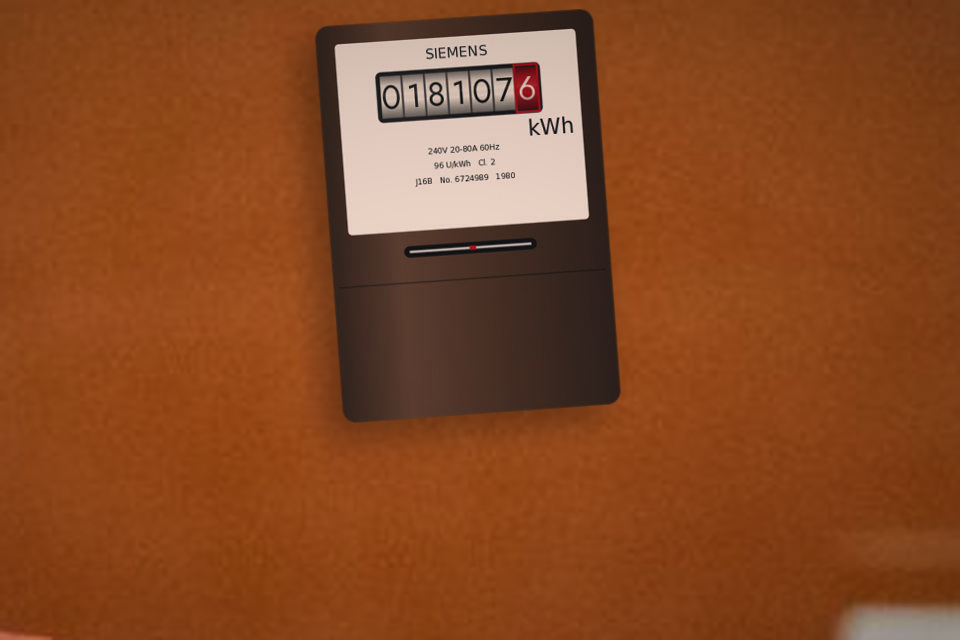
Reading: **18107.6** kWh
